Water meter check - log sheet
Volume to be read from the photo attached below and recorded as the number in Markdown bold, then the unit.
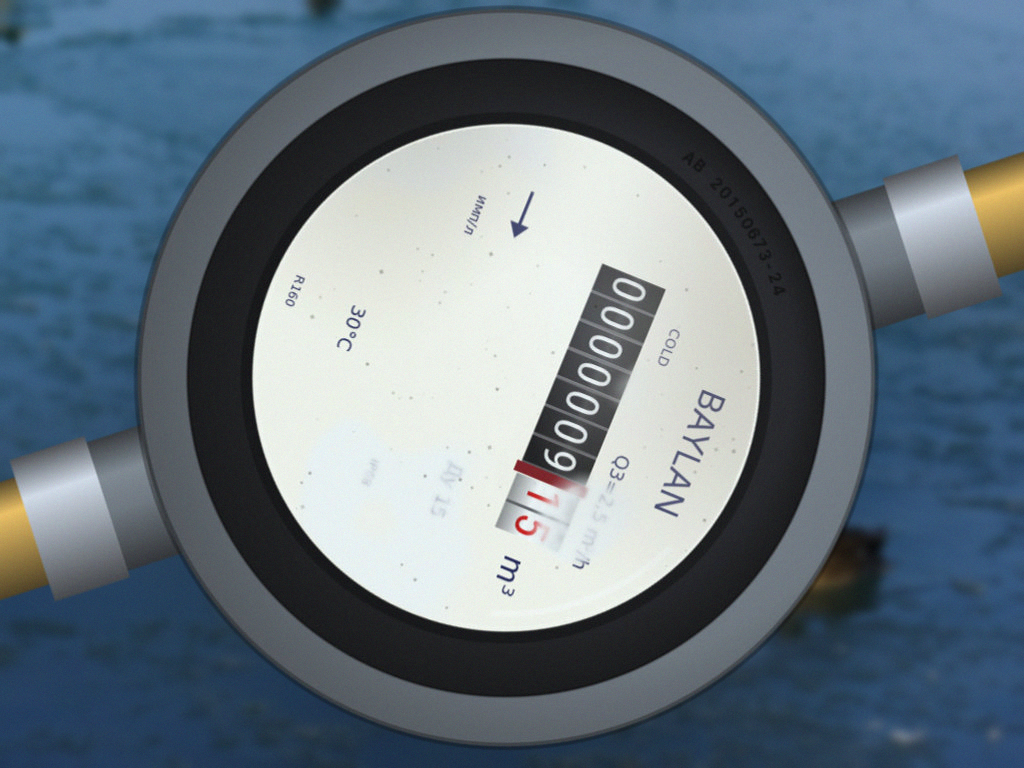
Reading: **9.15** m³
